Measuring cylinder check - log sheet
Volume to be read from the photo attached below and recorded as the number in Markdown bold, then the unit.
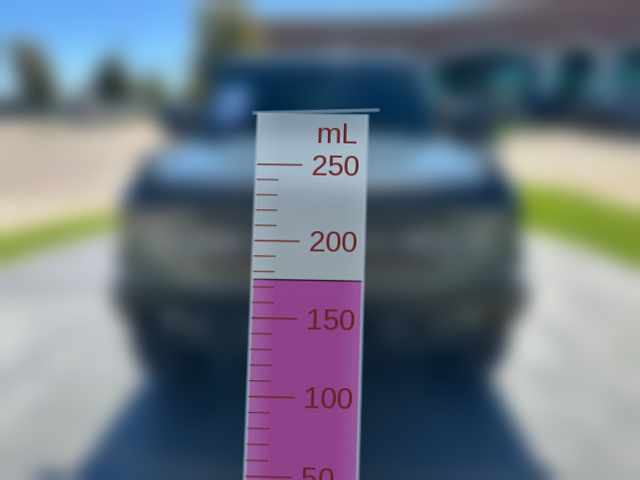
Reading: **175** mL
